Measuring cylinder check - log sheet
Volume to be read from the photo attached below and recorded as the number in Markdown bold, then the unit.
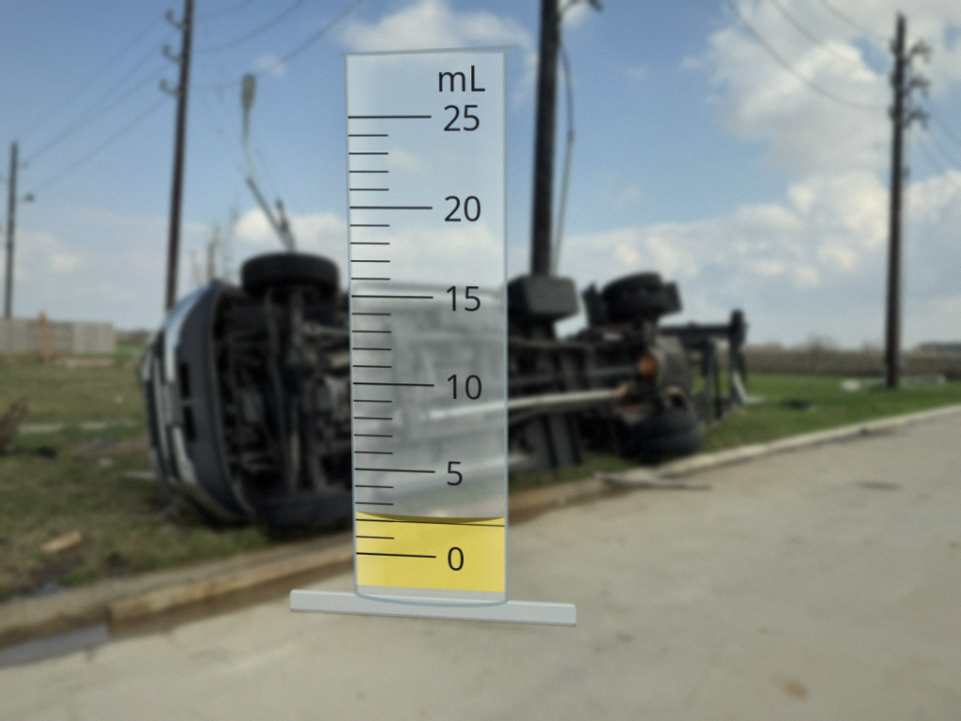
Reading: **2** mL
